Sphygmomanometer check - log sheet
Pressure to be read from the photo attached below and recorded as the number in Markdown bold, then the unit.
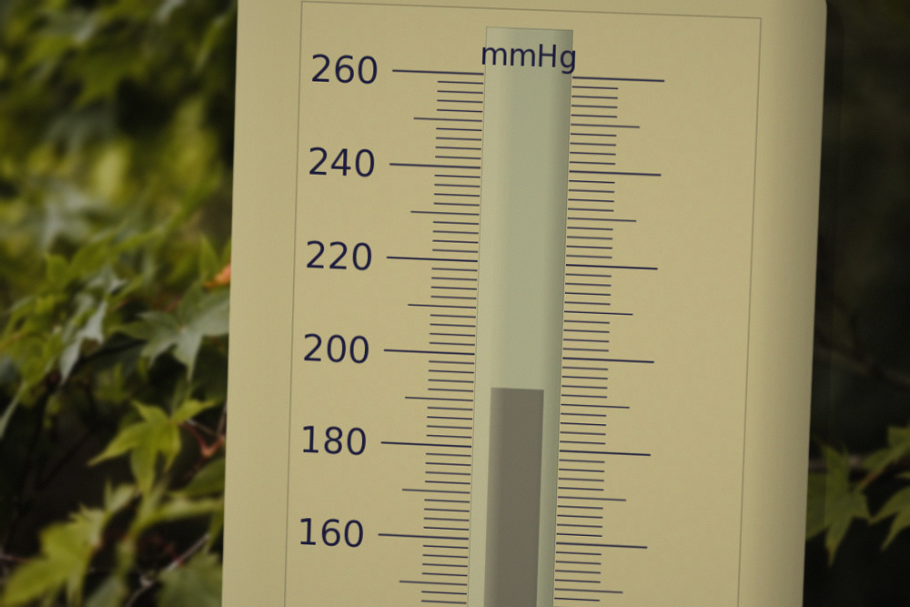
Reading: **193** mmHg
